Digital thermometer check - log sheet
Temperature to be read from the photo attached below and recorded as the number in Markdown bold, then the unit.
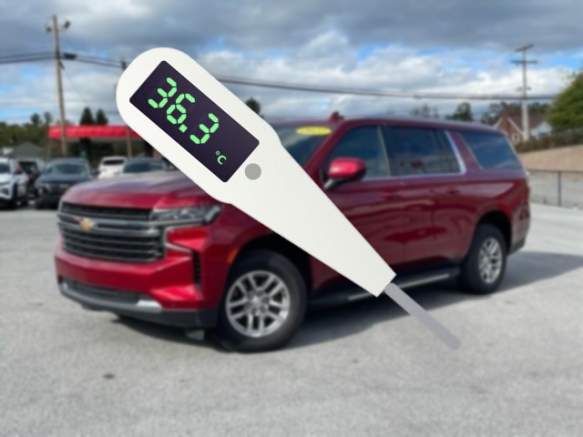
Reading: **36.3** °C
